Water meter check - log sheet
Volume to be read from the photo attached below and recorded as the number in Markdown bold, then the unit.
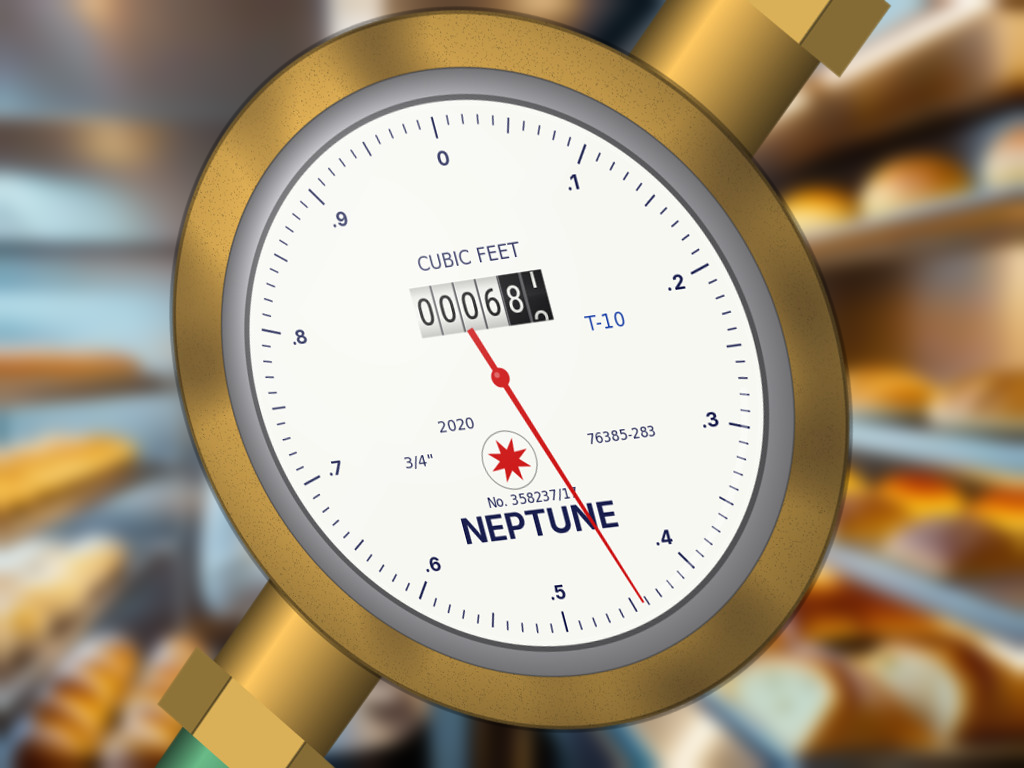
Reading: **681.44** ft³
